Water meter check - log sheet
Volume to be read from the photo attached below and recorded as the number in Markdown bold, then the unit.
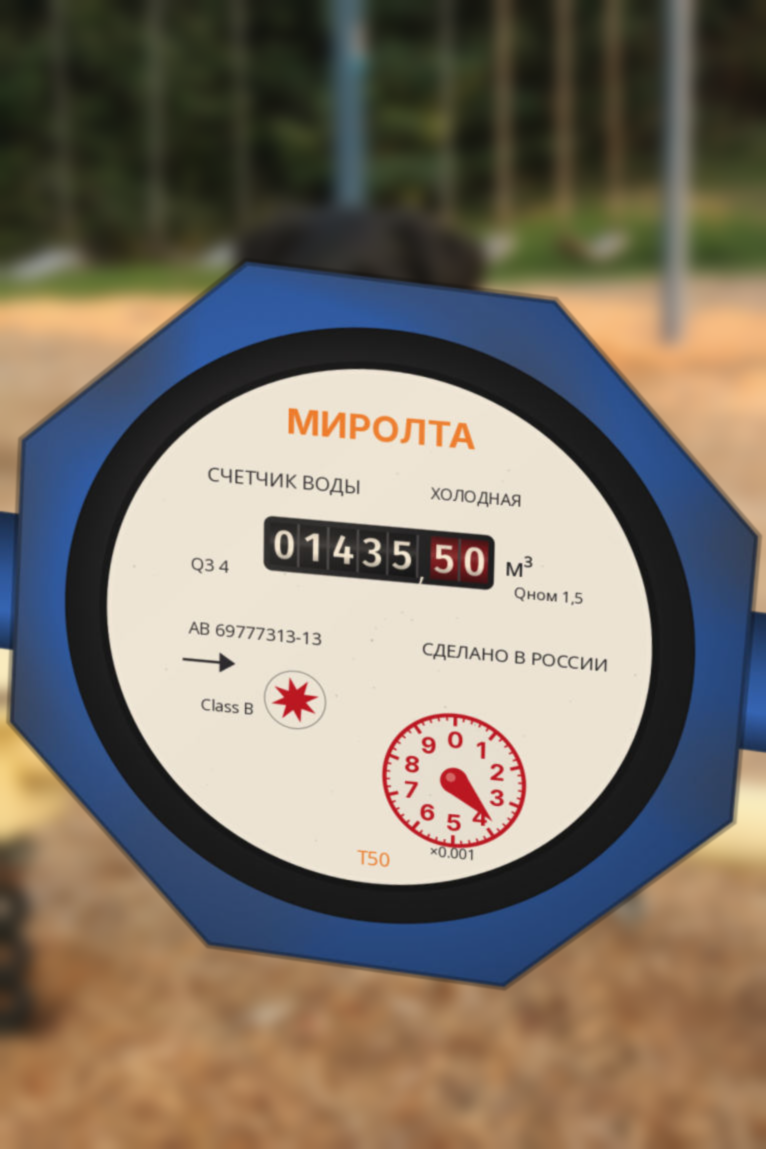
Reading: **1435.503** m³
